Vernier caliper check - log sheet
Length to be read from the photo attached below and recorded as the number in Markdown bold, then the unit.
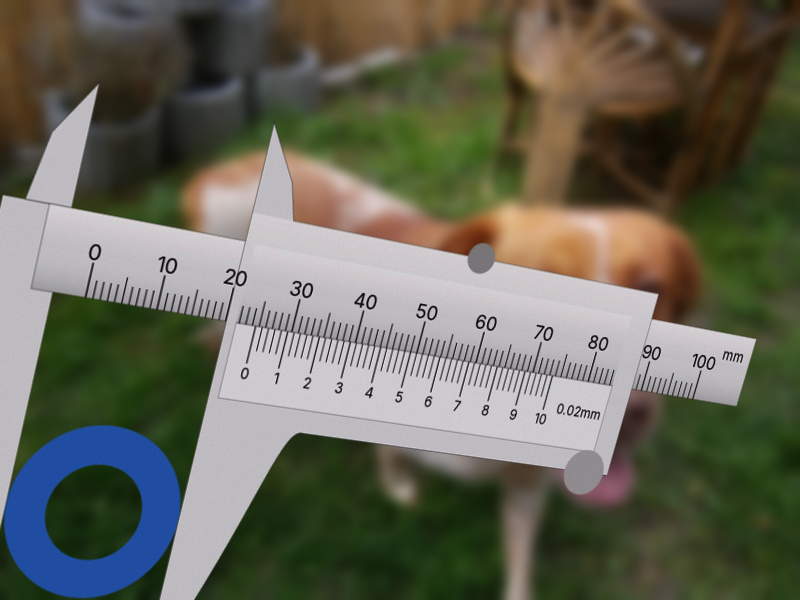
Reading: **24.5** mm
